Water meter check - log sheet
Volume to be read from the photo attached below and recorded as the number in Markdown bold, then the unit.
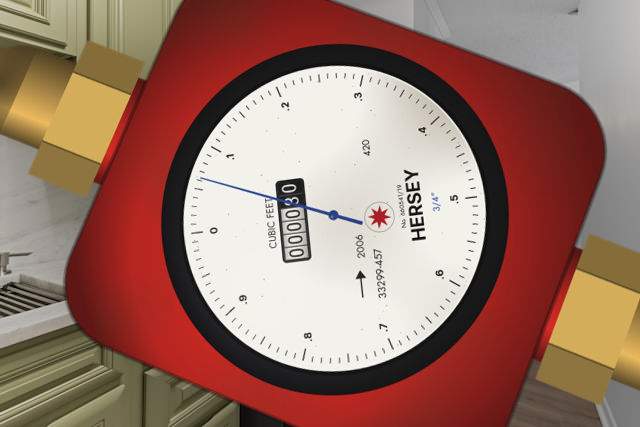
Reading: **80.06** ft³
